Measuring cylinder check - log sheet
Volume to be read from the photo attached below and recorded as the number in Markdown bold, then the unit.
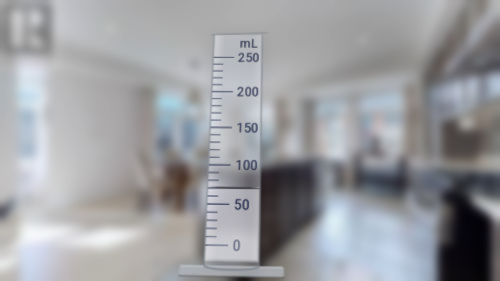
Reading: **70** mL
